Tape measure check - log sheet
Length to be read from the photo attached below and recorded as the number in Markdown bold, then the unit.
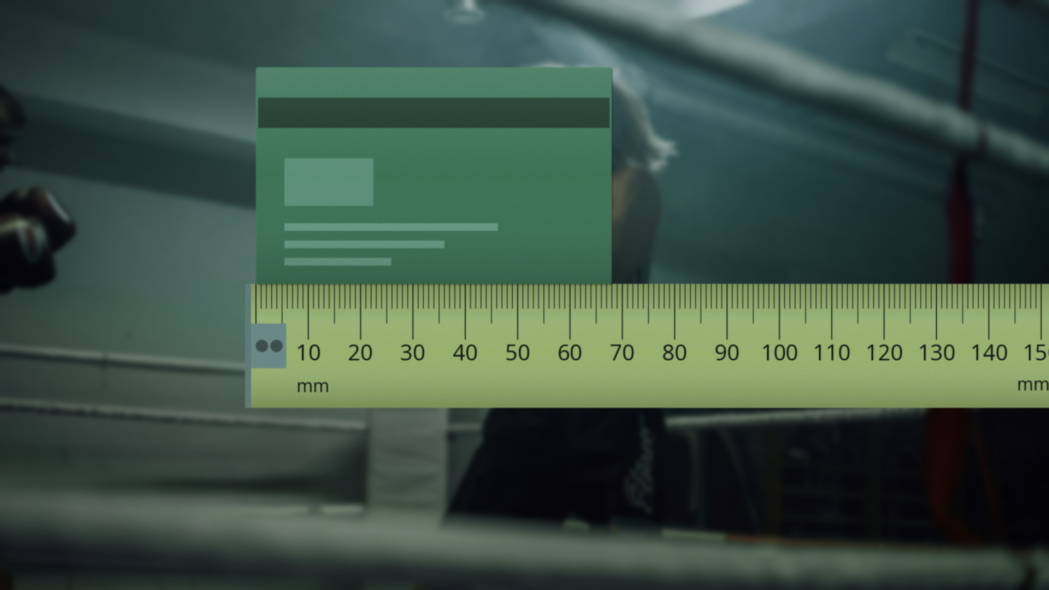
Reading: **68** mm
